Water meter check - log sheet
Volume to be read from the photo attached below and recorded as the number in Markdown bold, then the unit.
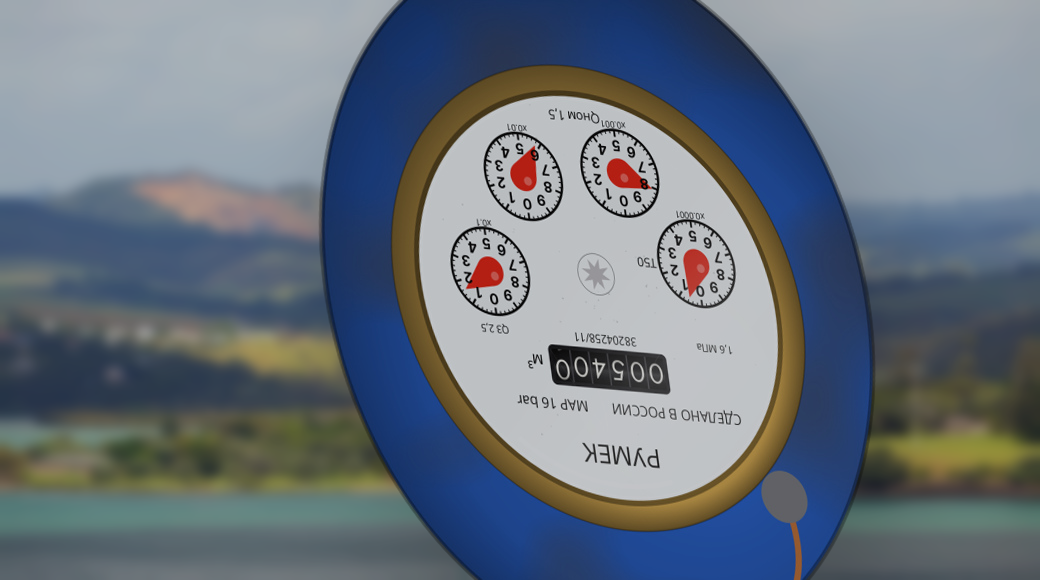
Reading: **5400.1580** m³
